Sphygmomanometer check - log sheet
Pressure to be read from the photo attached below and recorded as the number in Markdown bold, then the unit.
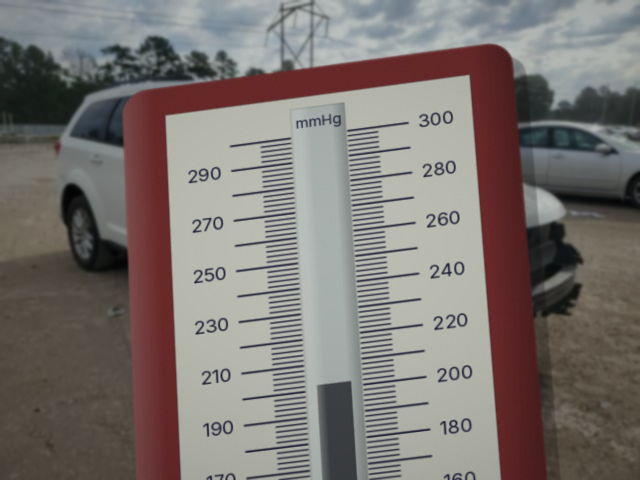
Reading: **202** mmHg
